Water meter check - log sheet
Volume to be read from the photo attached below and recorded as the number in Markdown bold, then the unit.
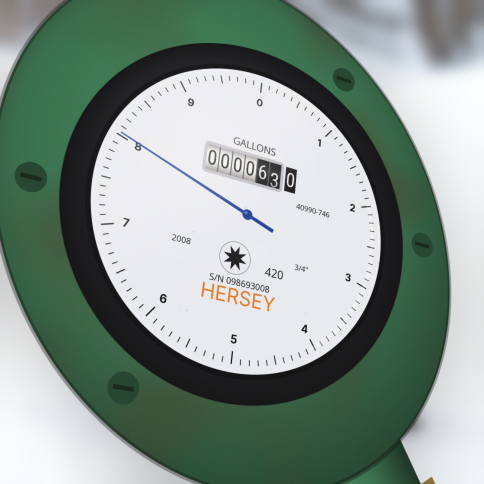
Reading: **628.0** gal
